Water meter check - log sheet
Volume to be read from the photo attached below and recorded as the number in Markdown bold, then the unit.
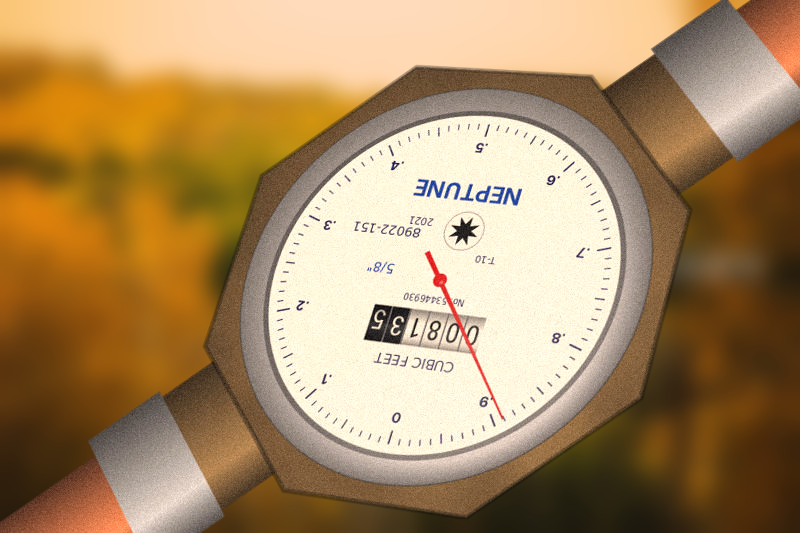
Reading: **8134.89** ft³
